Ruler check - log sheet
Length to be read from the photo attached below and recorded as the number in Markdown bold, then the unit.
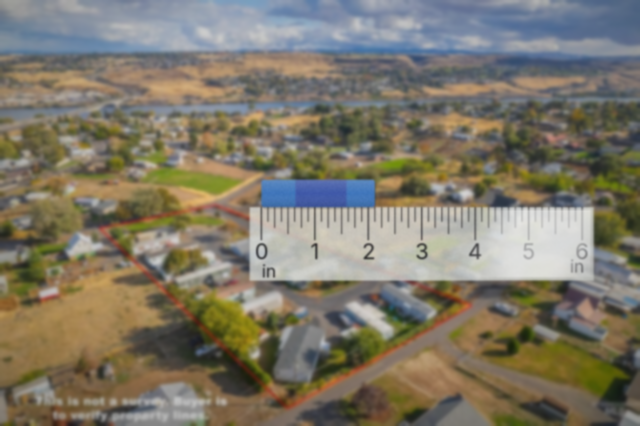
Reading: **2.125** in
